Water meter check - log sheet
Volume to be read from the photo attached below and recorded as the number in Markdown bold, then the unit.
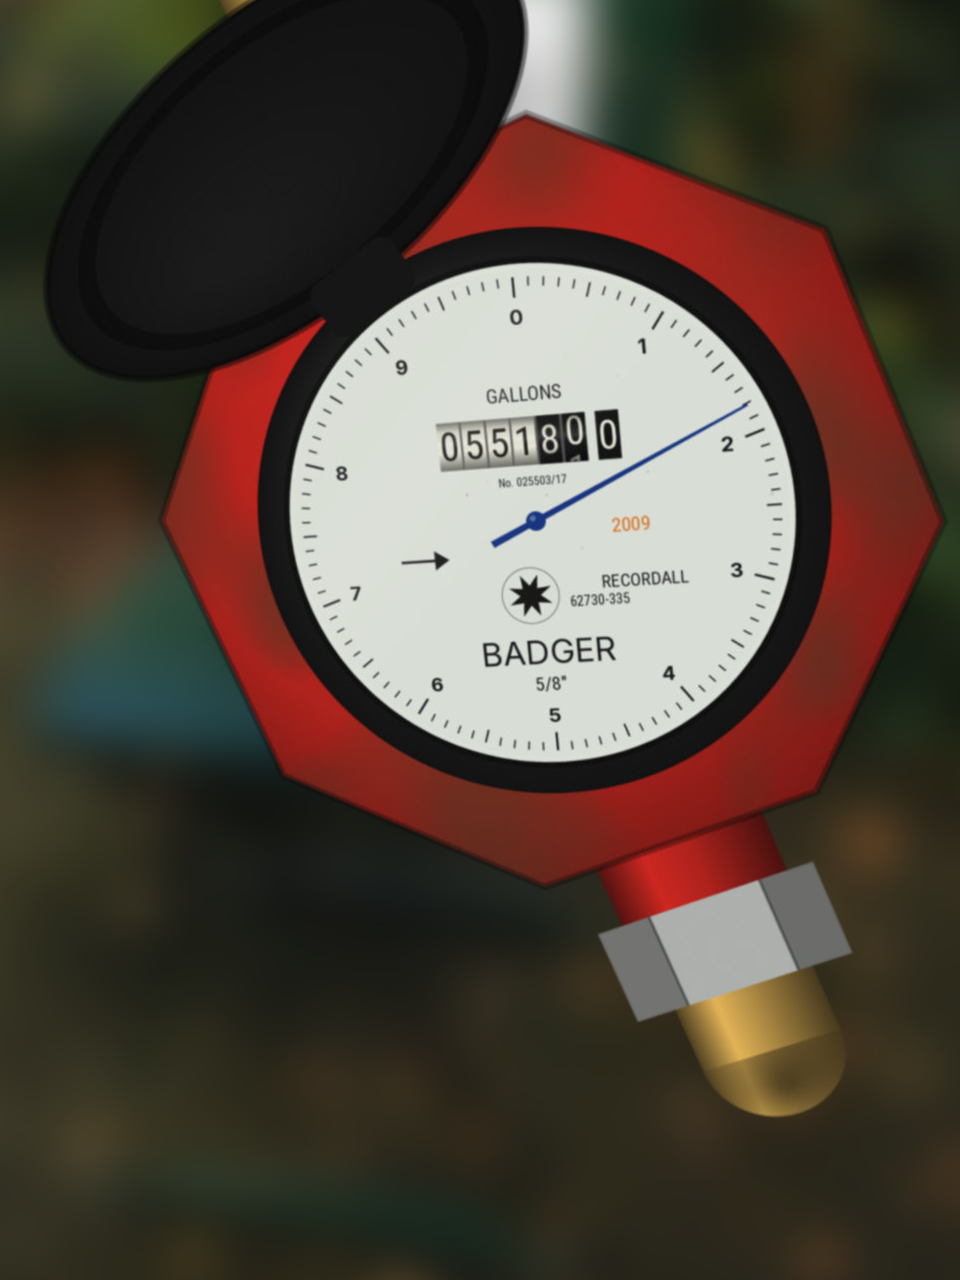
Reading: **551801.8** gal
